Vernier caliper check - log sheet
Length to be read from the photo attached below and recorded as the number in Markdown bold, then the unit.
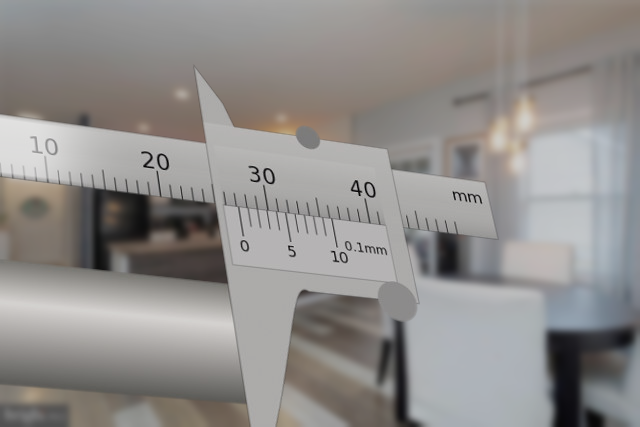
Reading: **27.2** mm
